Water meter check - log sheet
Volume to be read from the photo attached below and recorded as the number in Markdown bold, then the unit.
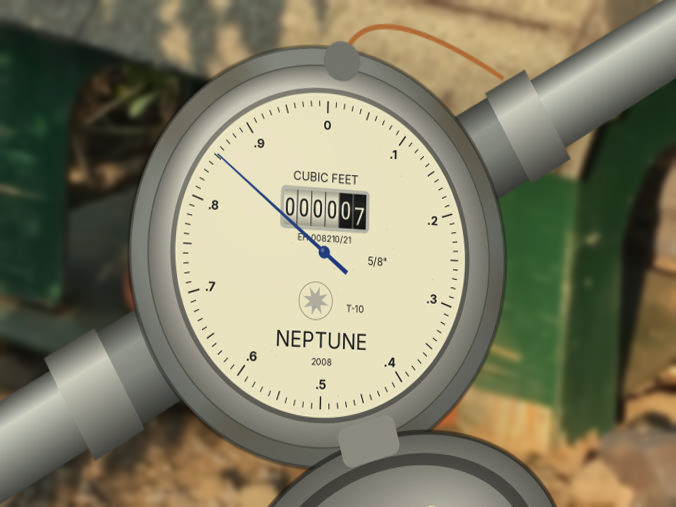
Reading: **6.85** ft³
